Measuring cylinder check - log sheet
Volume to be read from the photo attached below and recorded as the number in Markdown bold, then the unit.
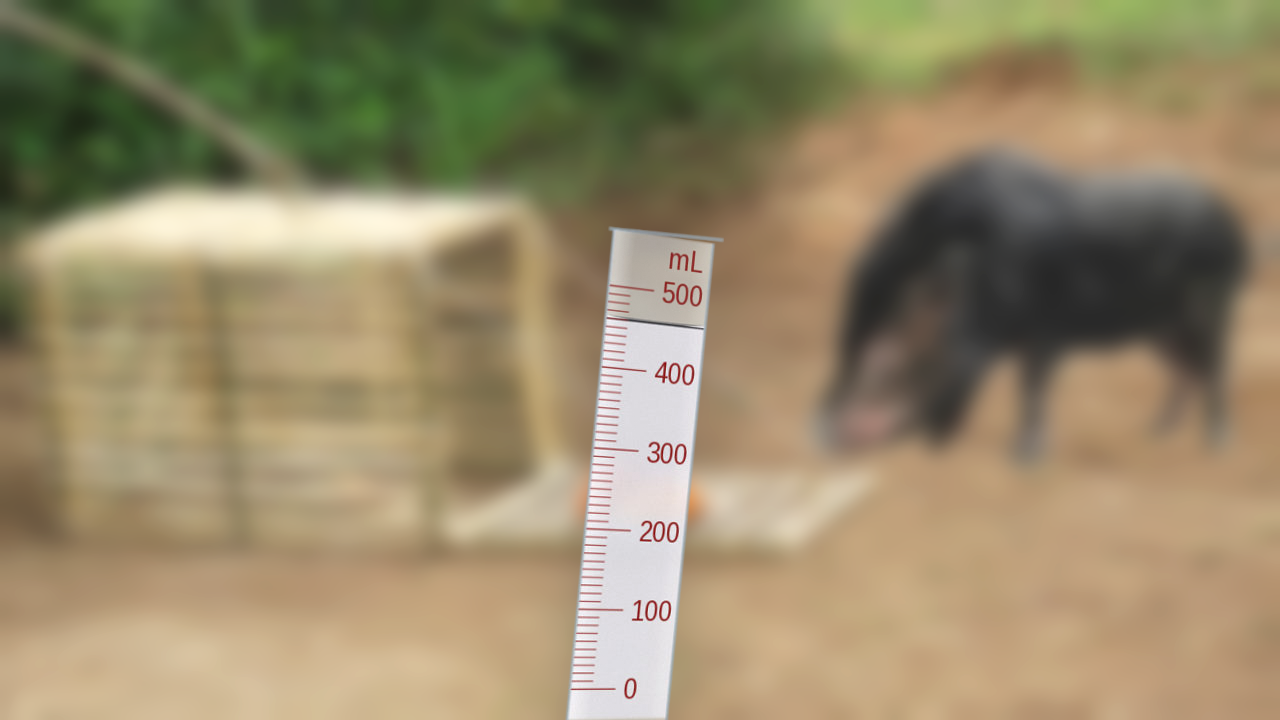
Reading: **460** mL
